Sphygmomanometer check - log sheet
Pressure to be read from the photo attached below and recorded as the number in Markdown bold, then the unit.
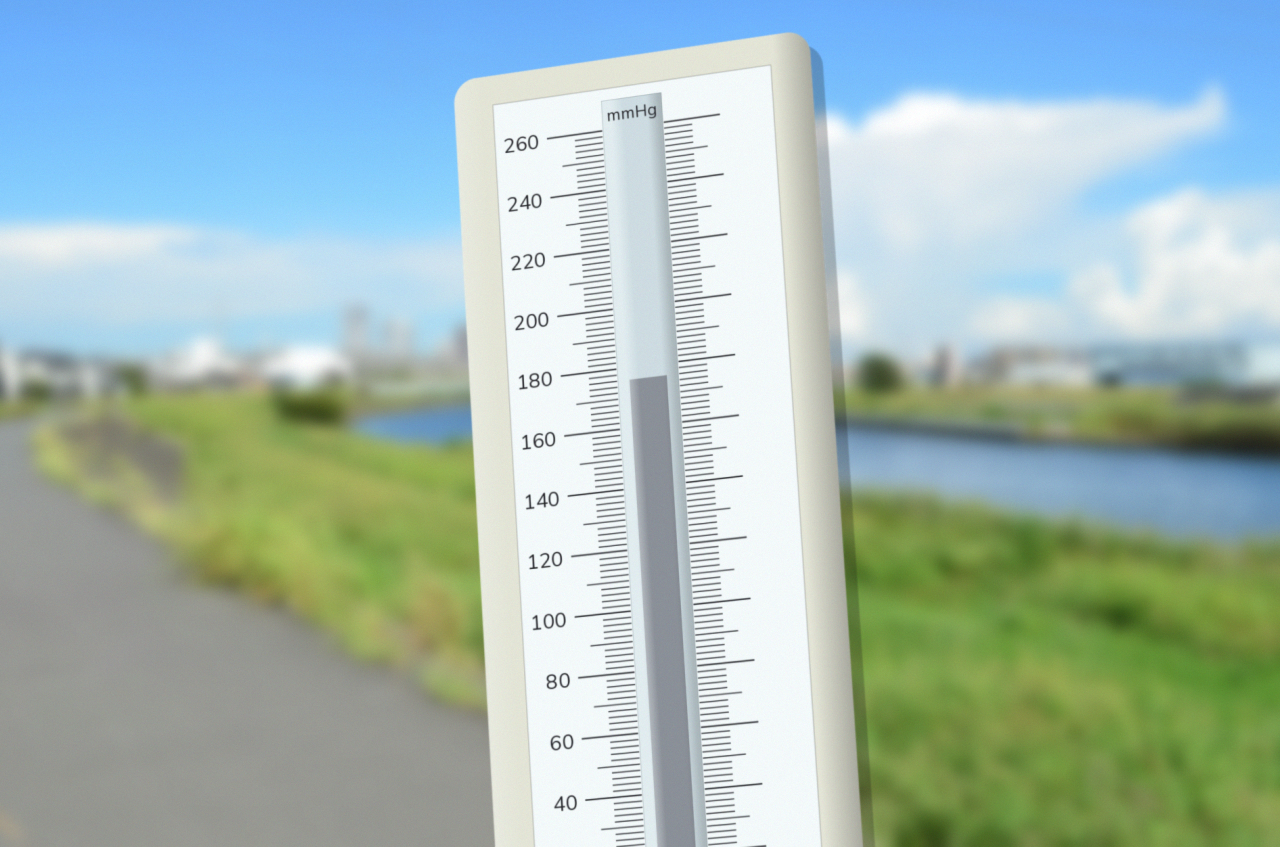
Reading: **176** mmHg
